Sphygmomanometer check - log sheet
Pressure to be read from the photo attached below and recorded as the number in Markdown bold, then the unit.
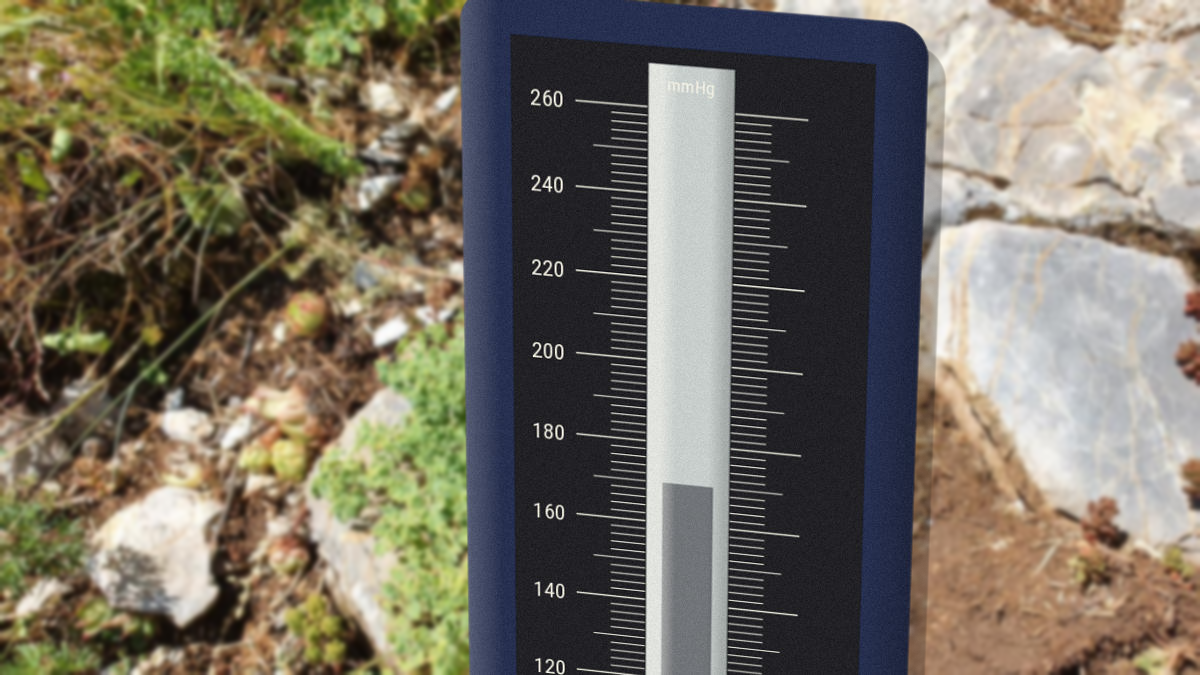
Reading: **170** mmHg
